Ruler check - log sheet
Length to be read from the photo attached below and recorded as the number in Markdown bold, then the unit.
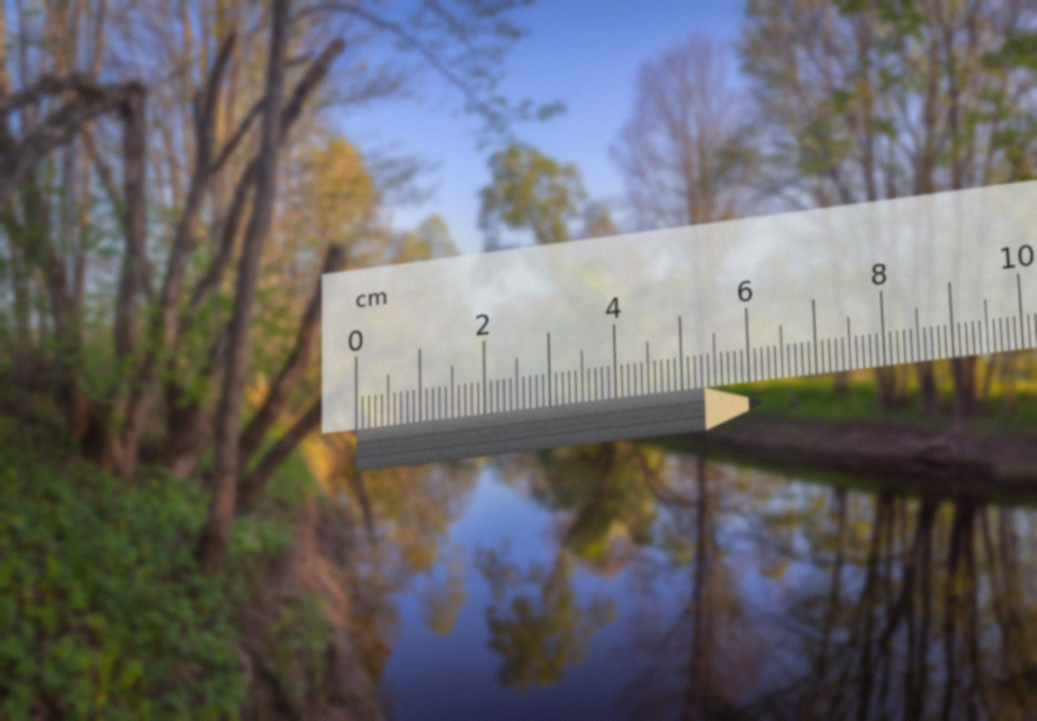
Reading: **6.2** cm
